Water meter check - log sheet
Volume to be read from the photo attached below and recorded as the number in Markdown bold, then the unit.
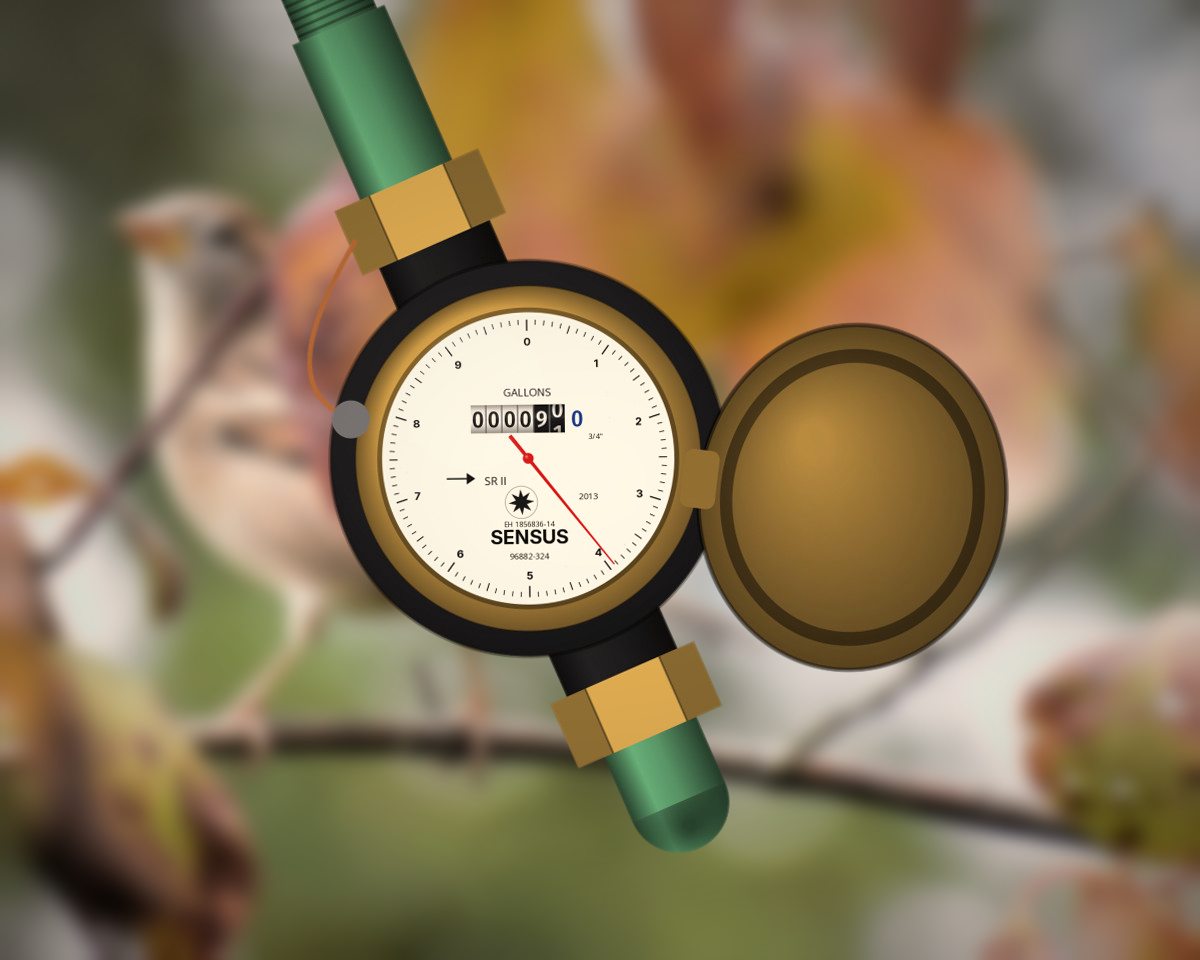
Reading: **903.9** gal
